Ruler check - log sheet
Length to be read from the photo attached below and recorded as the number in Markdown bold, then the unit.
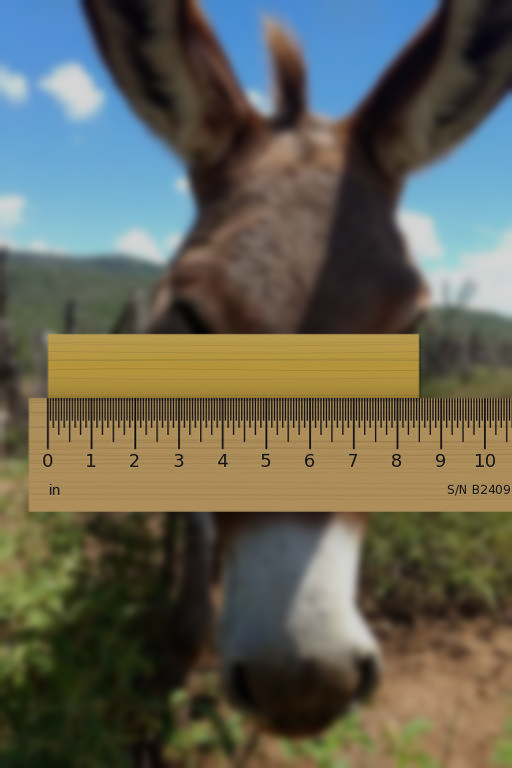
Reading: **8.5** in
